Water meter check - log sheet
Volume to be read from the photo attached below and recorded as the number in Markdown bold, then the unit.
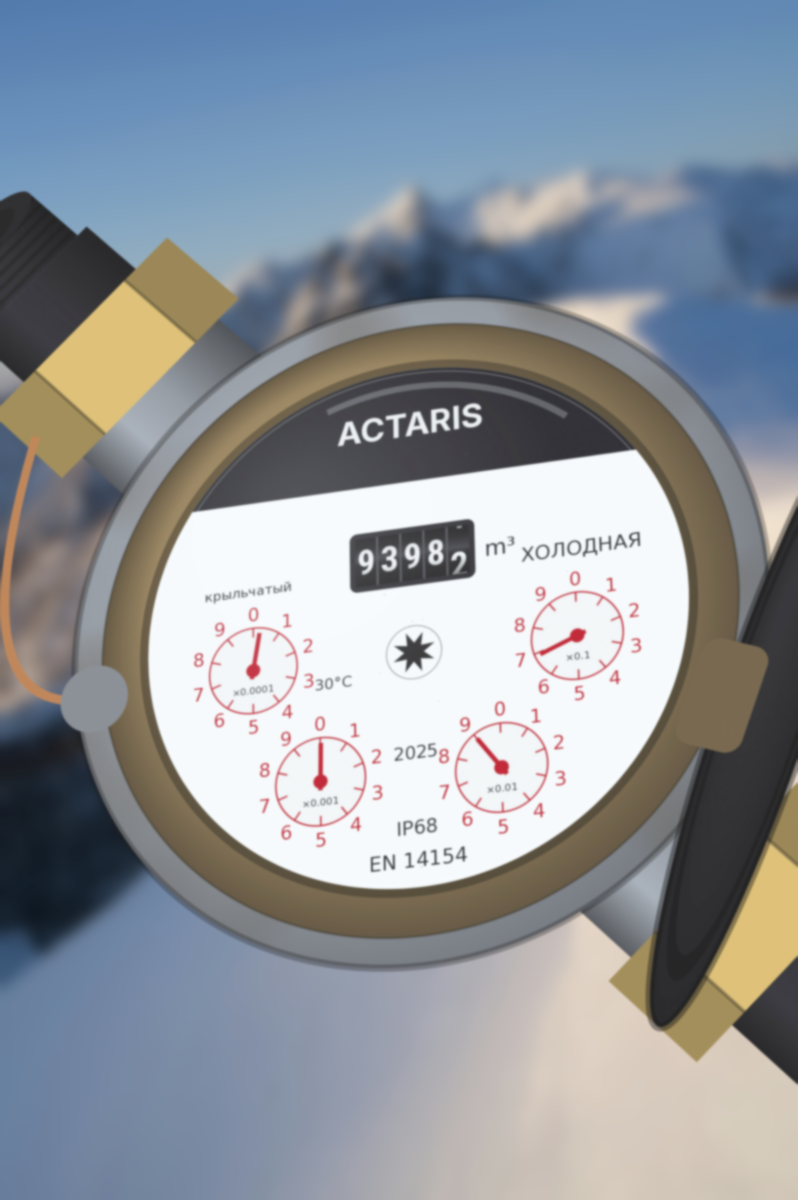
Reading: **93981.6900** m³
